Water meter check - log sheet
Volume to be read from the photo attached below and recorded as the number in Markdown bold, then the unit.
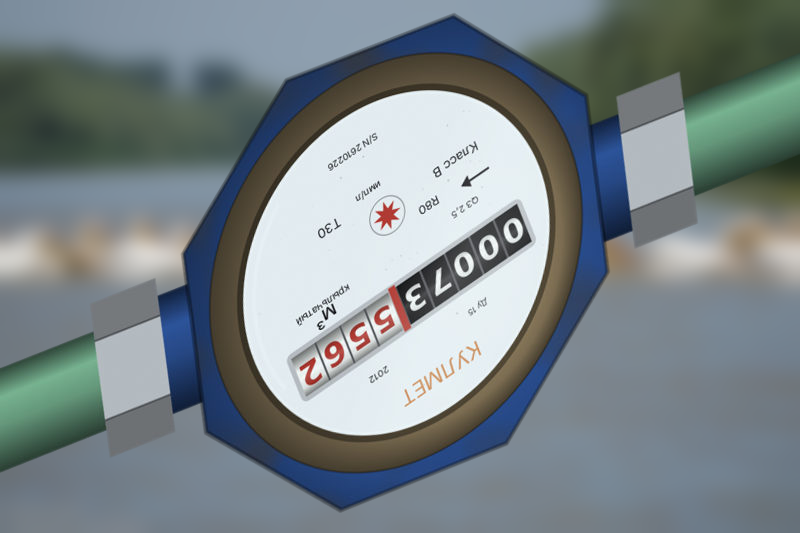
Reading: **73.5562** m³
